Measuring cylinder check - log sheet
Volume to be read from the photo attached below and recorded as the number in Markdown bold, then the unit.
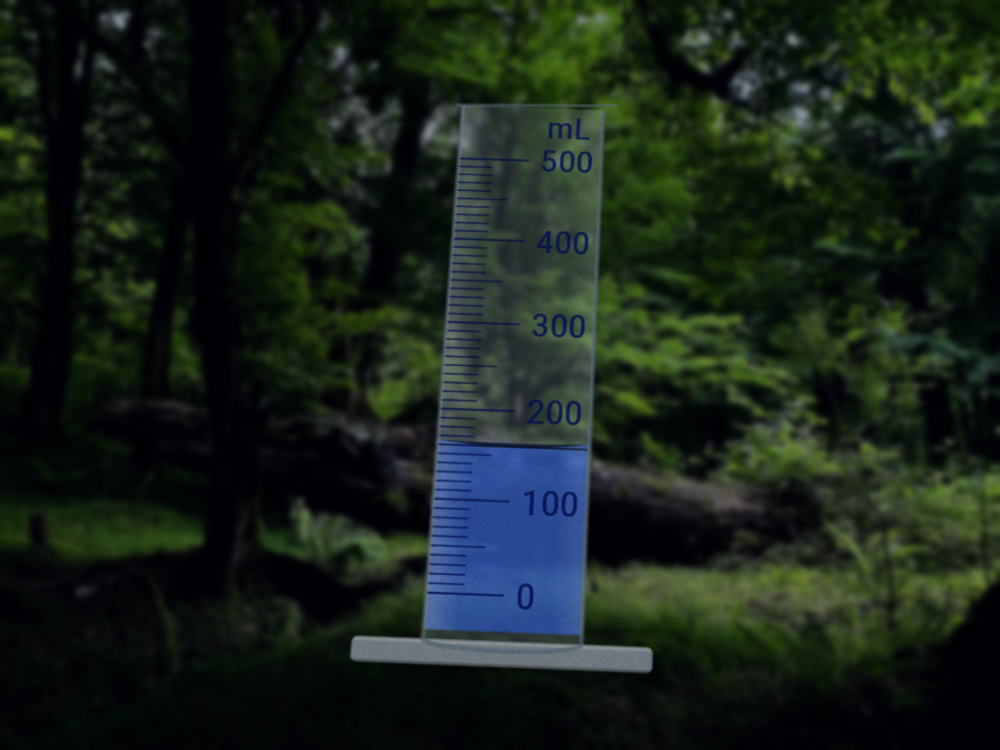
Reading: **160** mL
